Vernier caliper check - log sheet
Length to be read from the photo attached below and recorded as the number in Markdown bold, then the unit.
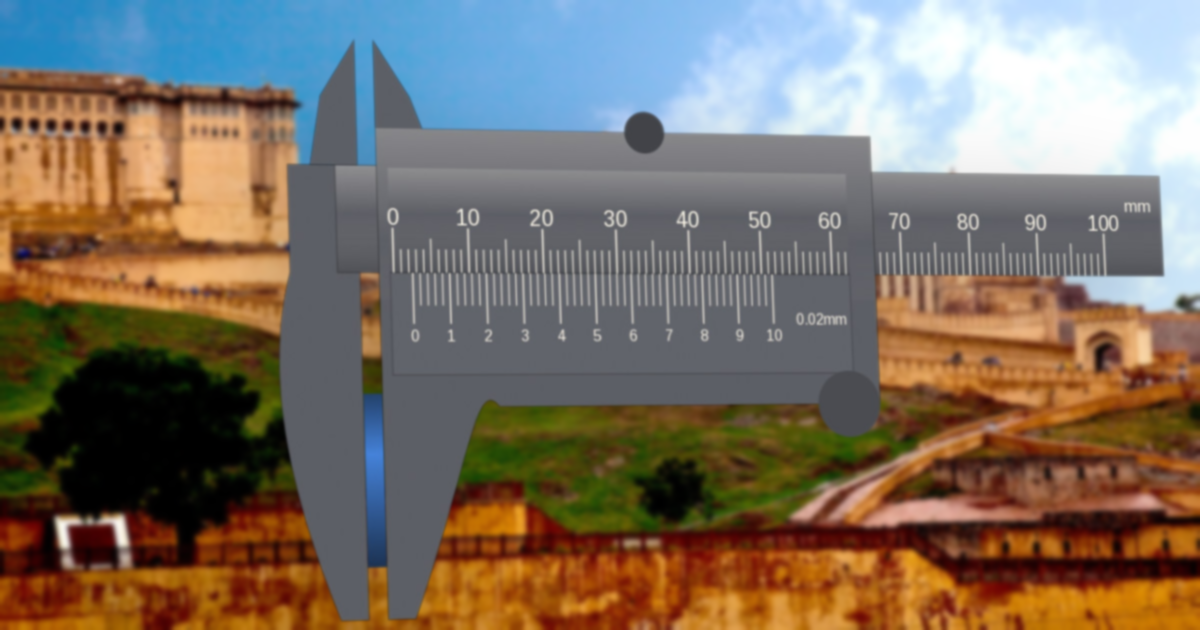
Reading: **2.5** mm
